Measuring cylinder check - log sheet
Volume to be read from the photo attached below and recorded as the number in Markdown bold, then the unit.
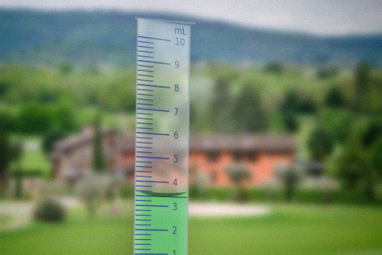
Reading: **3.4** mL
